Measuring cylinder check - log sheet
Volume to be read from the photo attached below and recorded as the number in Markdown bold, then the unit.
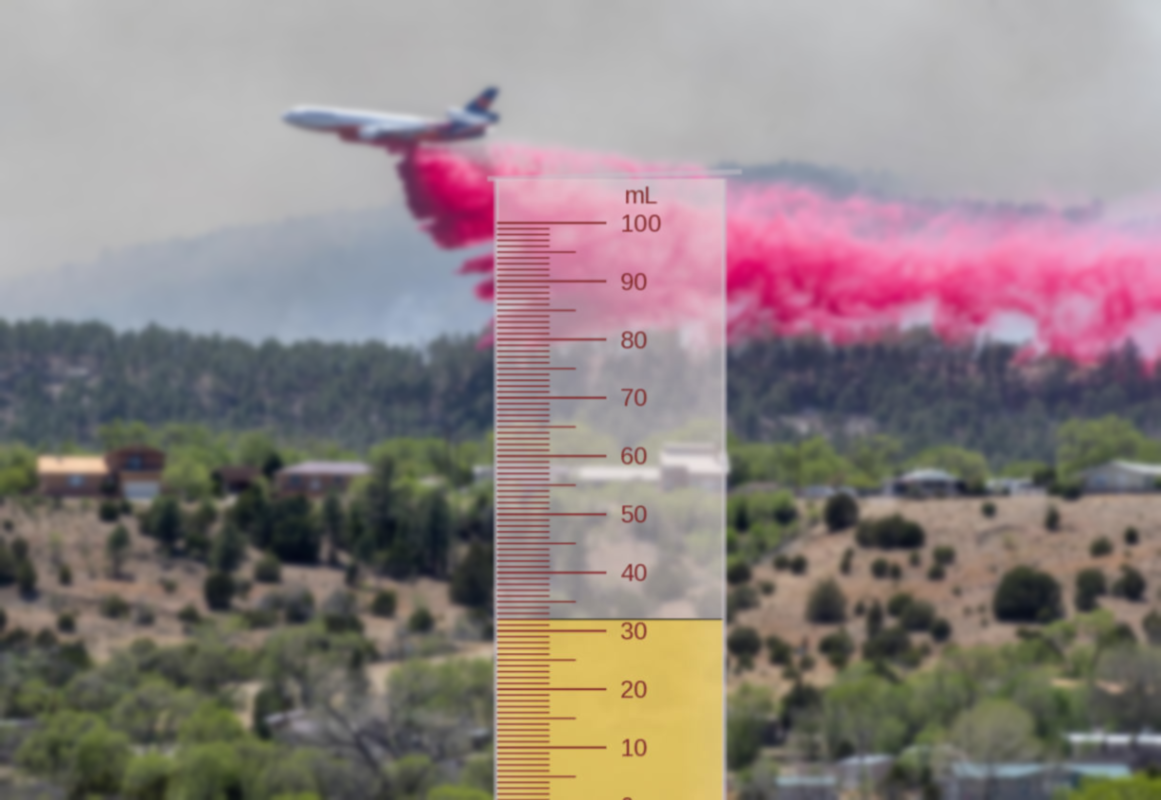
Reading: **32** mL
